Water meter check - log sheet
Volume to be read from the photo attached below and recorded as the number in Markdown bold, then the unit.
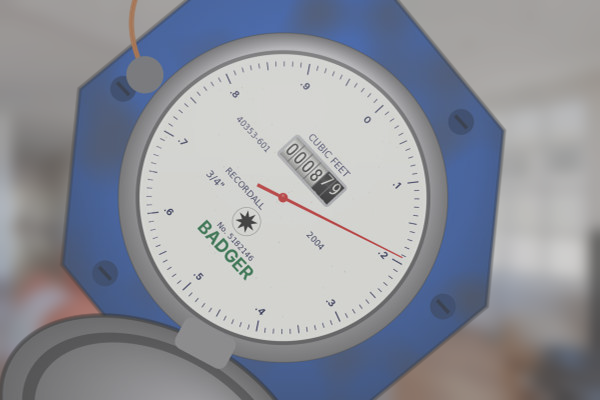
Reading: **879.19** ft³
